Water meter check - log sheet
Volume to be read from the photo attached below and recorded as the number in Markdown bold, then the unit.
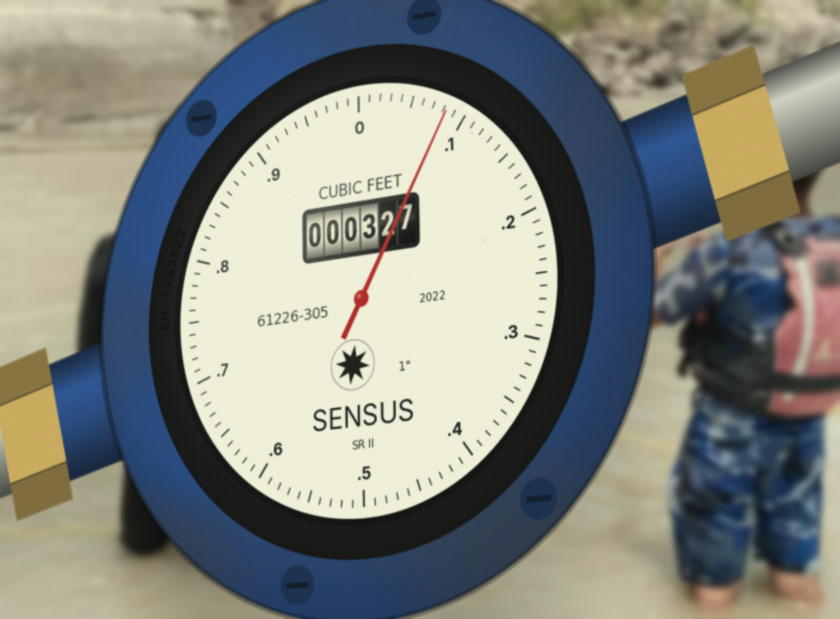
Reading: **327.08** ft³
